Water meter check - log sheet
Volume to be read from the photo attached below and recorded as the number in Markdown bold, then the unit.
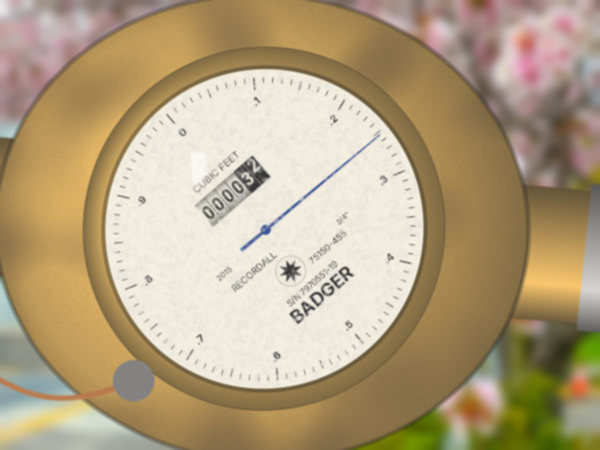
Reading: **32.25** ft³
